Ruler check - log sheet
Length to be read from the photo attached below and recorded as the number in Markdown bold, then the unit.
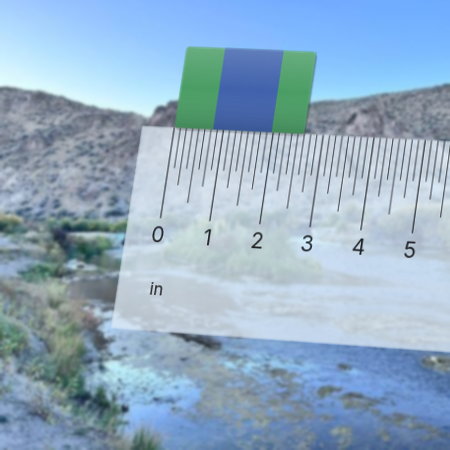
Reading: **2.625** in
